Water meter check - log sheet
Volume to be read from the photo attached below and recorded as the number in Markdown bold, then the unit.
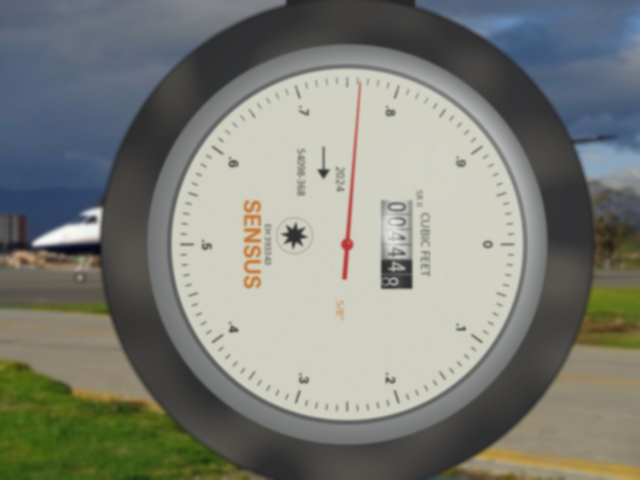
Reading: **4447.76** ft³
